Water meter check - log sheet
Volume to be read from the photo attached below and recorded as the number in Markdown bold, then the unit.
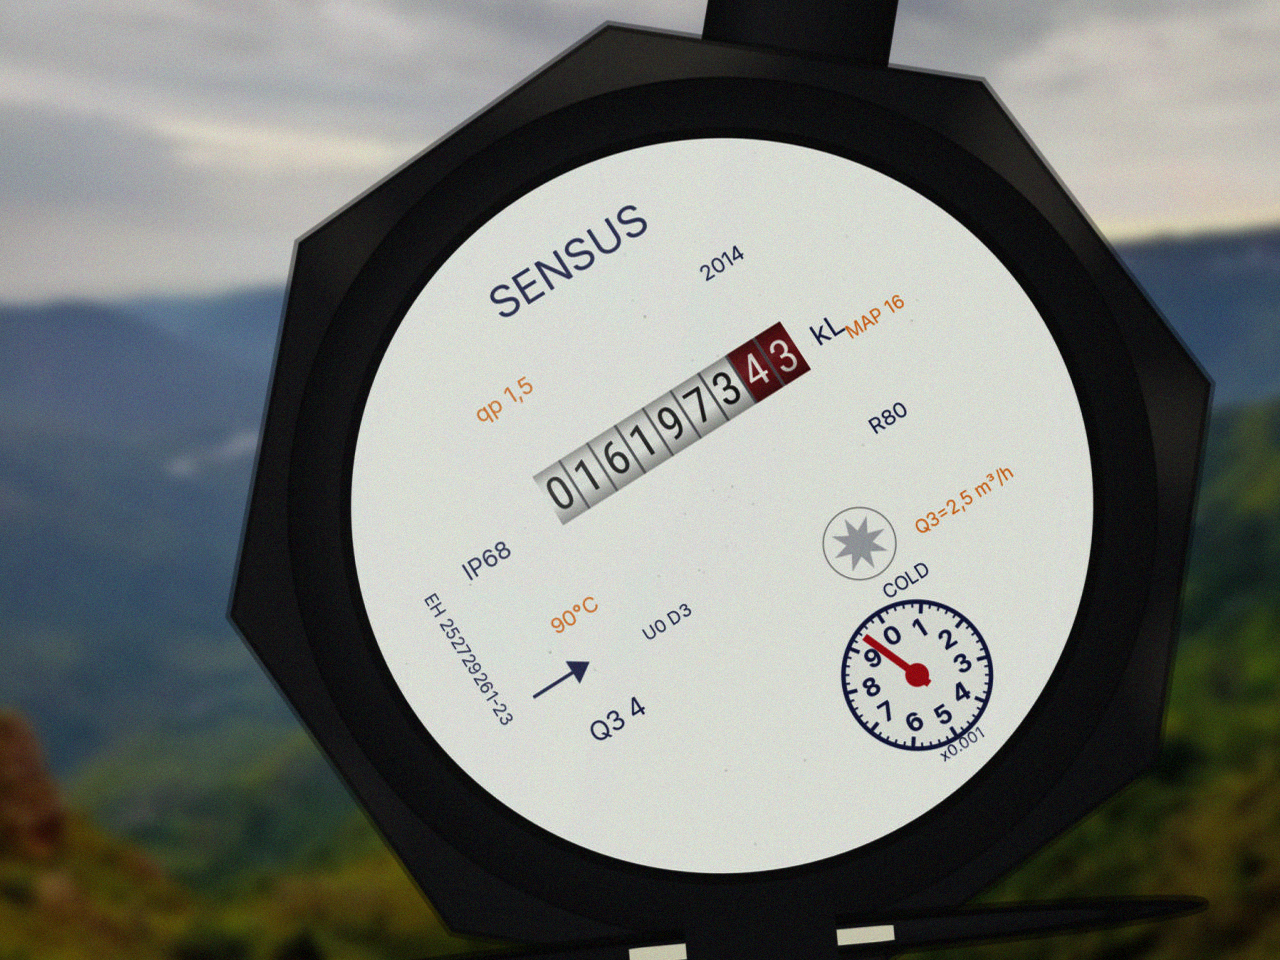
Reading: **161973.429** kL
